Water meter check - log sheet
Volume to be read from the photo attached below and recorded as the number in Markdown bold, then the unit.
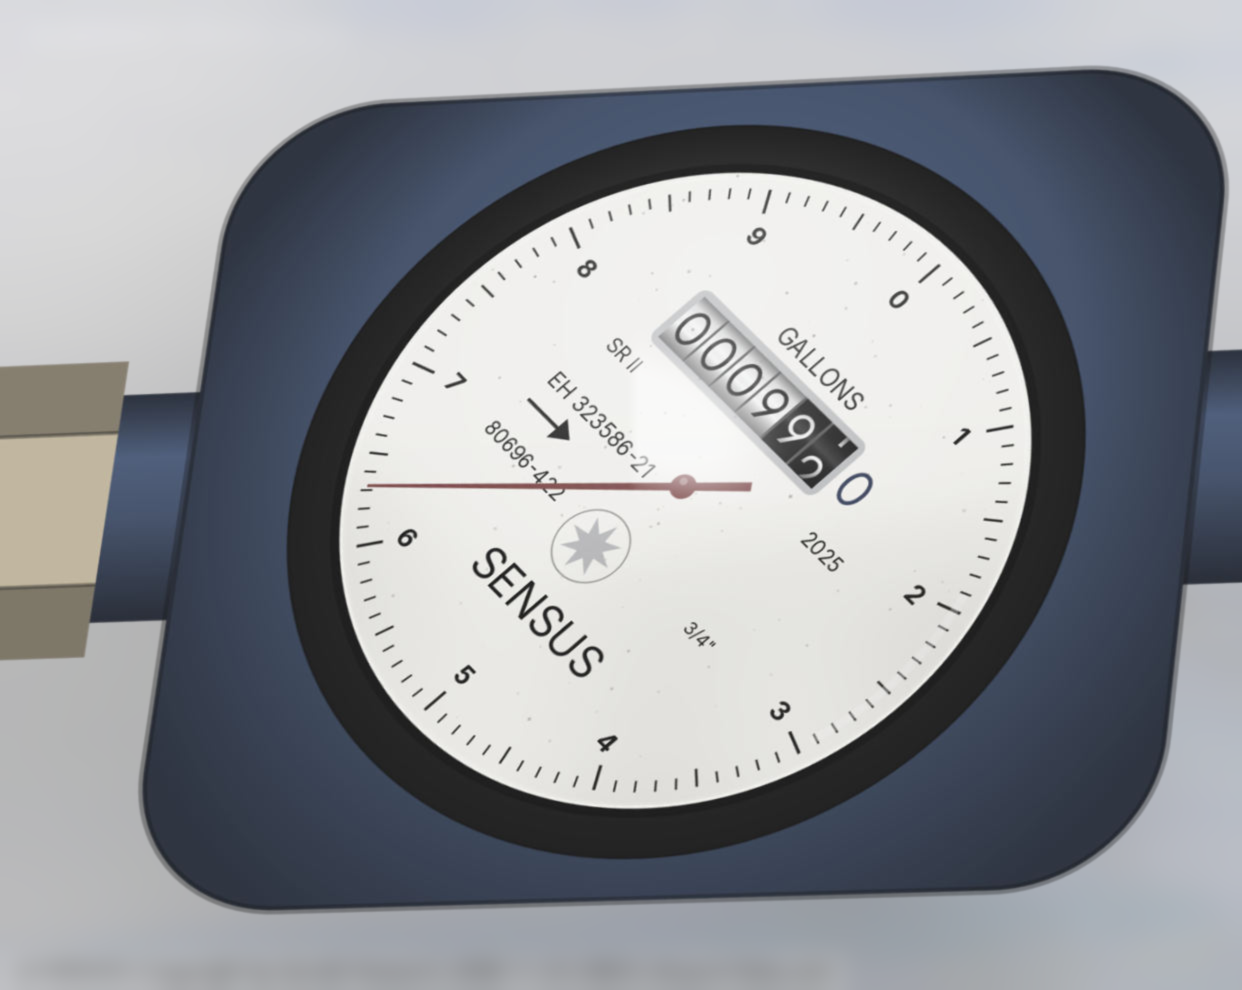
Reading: **9916.3** gal
